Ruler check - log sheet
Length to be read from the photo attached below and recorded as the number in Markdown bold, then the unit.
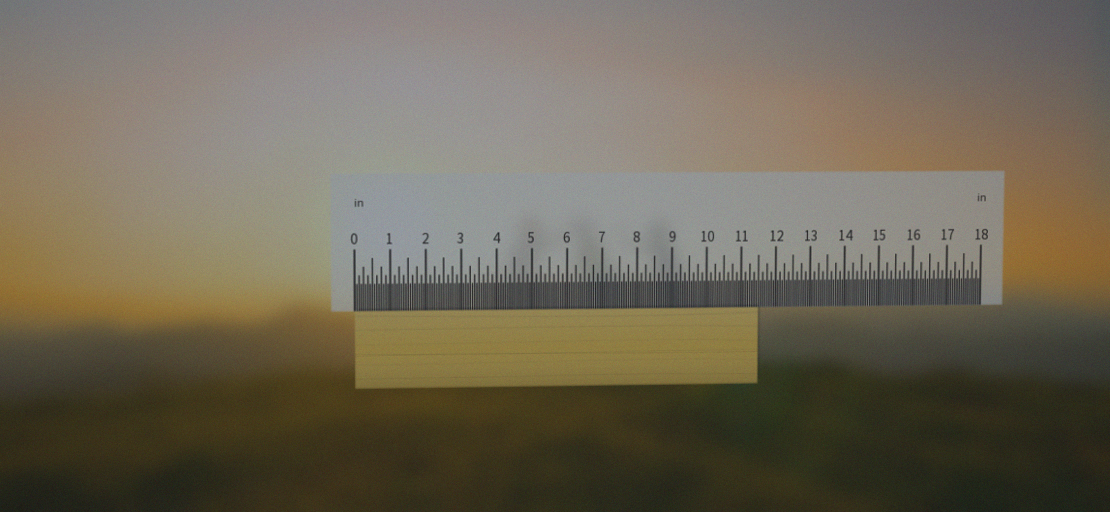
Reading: **11.5** in
